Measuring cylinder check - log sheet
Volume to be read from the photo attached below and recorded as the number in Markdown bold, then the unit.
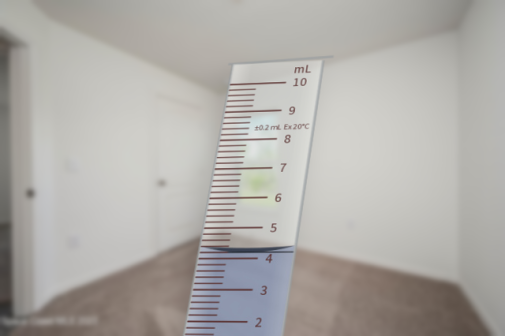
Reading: **4.2** mL
